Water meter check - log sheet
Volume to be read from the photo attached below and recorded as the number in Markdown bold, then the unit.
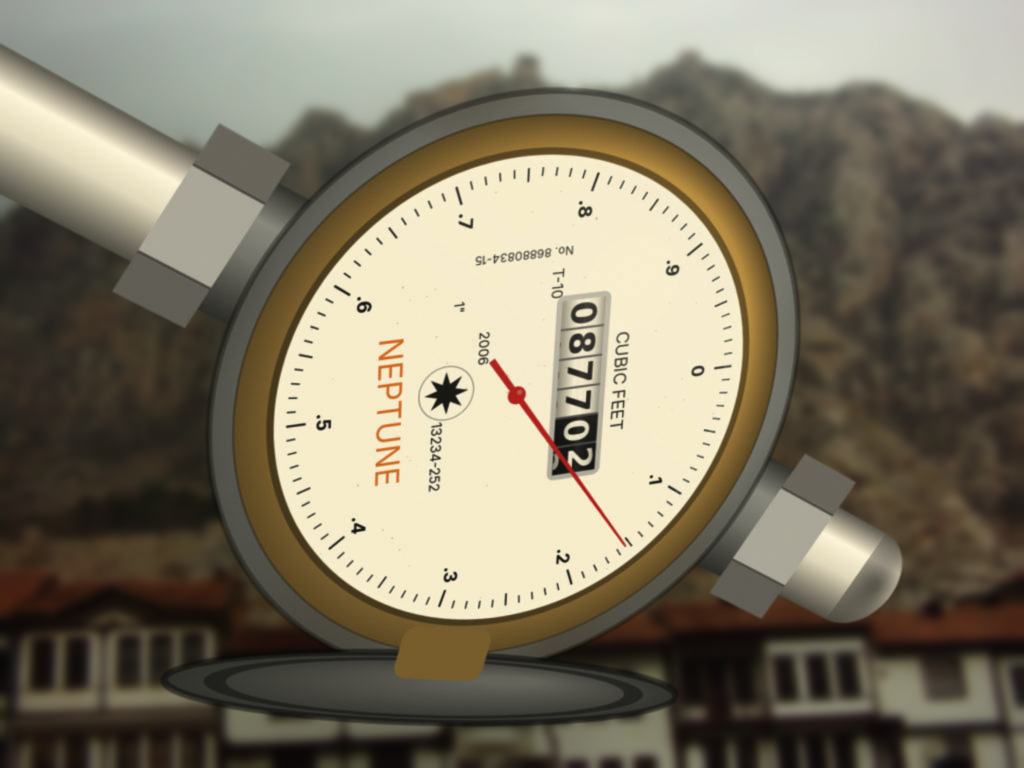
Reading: **87702.15** ft³
